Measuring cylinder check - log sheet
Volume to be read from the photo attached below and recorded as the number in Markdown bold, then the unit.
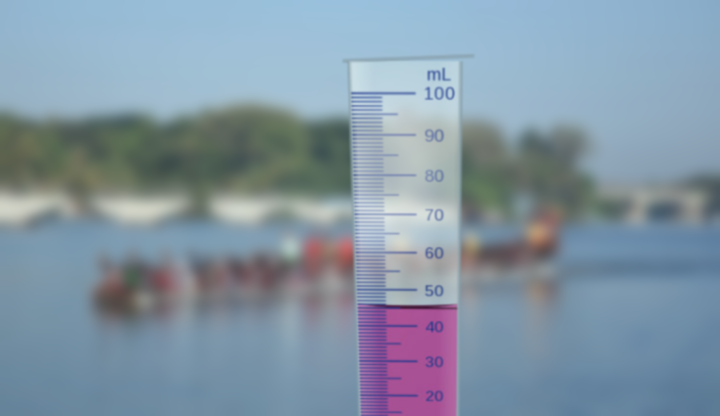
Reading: **45** mL
